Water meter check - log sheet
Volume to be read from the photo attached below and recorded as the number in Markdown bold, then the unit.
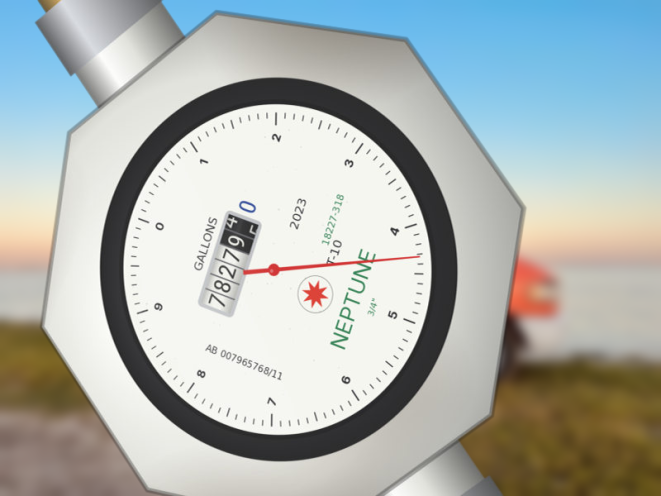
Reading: **7827944.3** gal
